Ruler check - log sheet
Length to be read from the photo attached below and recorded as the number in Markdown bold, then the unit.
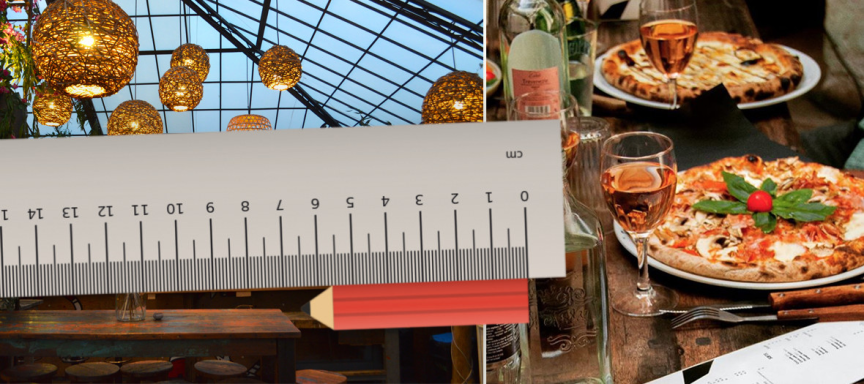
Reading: **6.5** cm
